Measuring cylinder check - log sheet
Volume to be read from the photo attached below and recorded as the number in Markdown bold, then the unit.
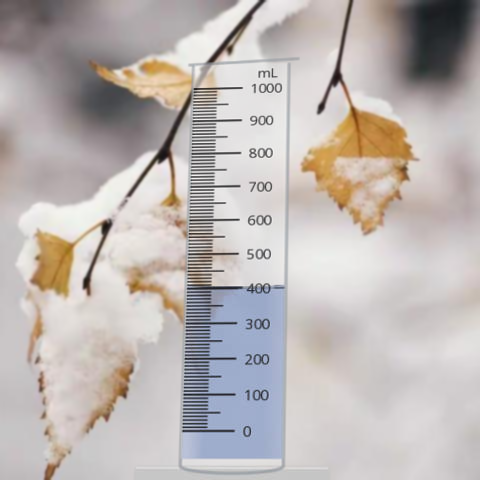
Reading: **400** mL
